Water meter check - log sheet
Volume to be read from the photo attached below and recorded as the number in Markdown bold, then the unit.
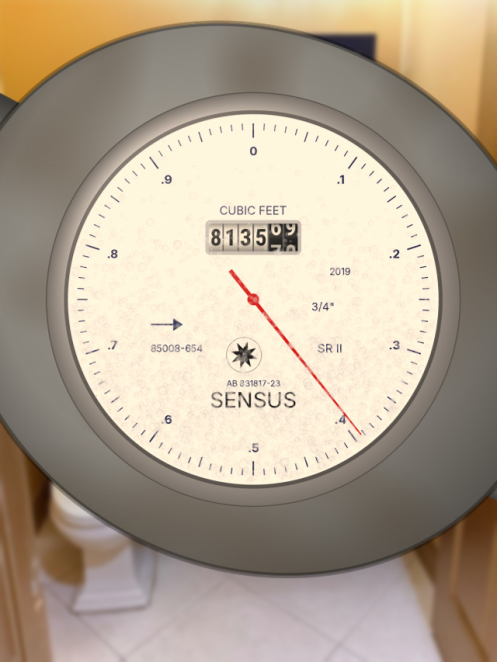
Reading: **813569.39** ft³
